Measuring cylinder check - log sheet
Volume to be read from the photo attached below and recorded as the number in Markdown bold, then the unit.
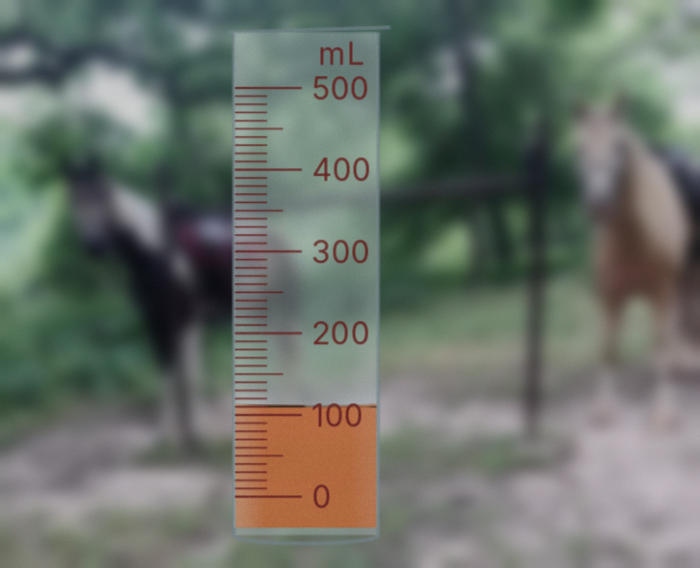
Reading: **110** mL
